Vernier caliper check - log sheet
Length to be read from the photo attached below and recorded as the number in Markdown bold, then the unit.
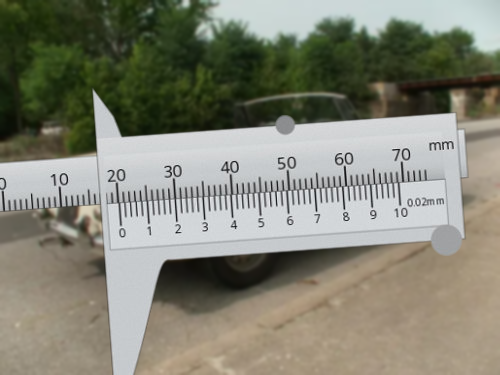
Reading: **20.2** mm
